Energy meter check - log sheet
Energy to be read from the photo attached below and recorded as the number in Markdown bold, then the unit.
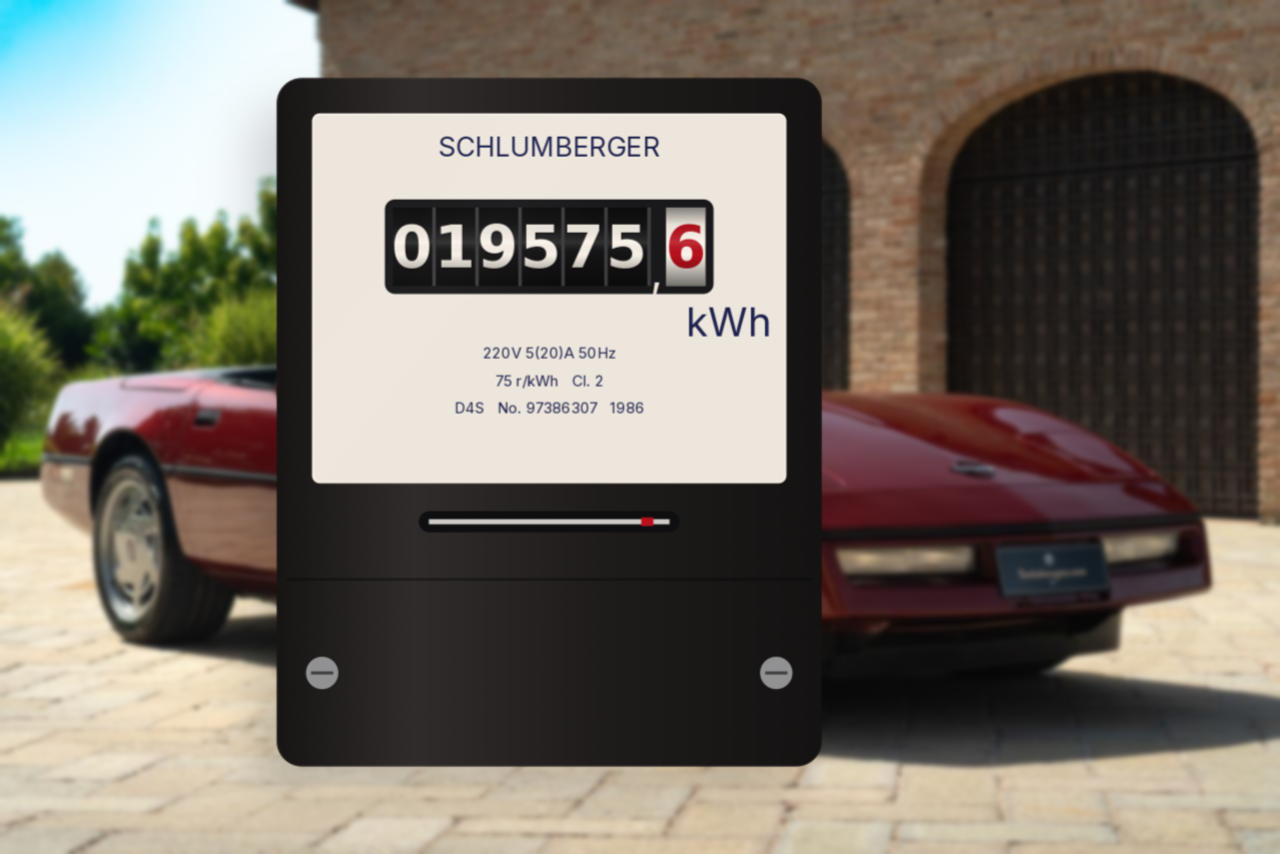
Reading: **19575.6** kWh
